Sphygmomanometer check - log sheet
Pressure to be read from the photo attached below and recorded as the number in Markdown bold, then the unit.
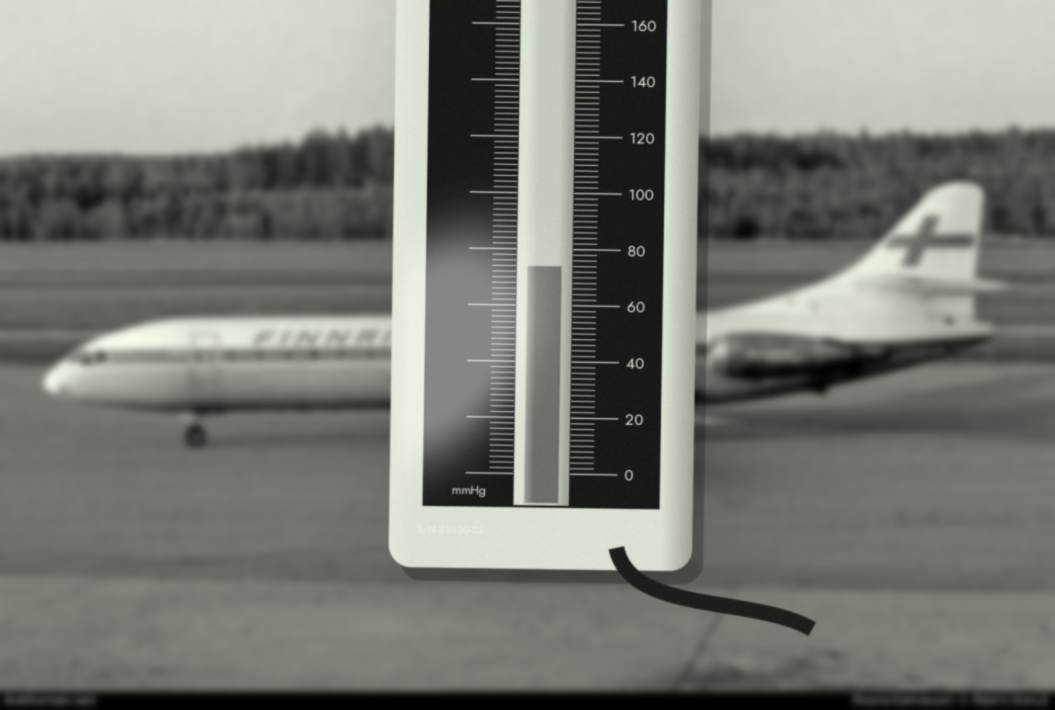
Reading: **74** mmHg
